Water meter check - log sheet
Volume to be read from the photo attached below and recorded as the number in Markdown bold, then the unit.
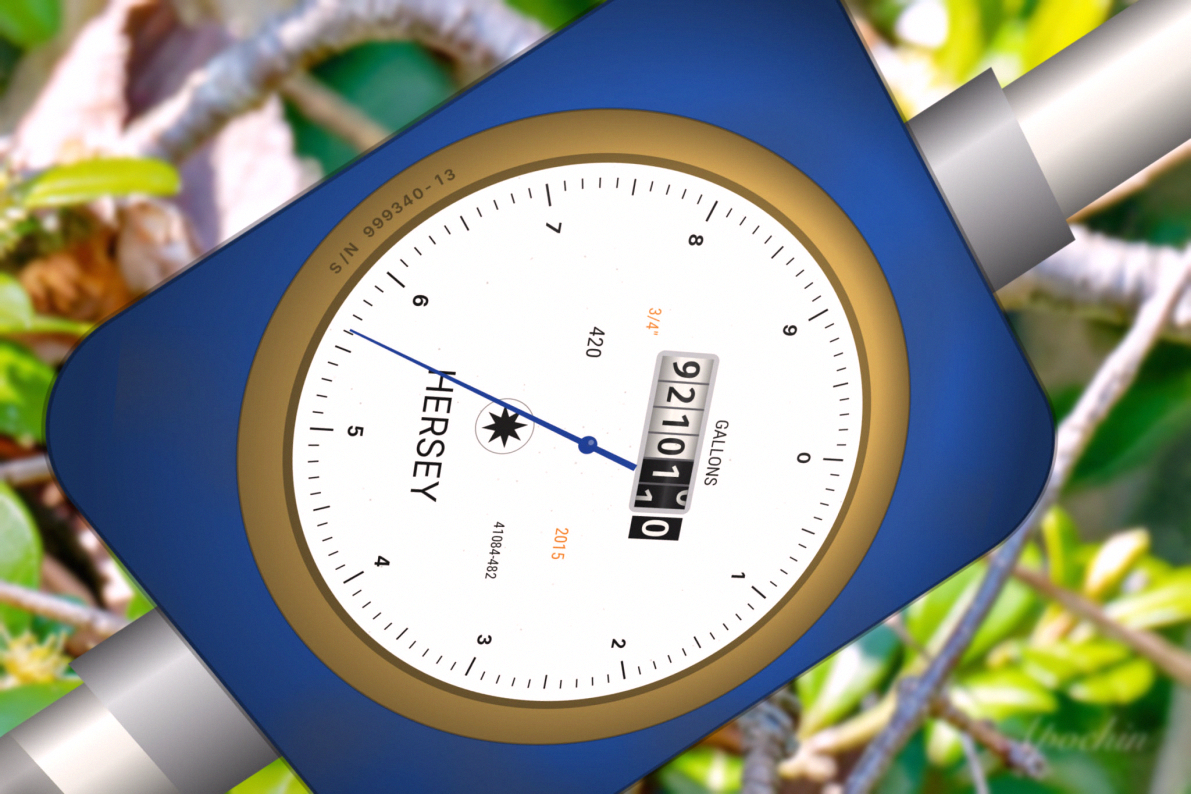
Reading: **9210105.6** gal
